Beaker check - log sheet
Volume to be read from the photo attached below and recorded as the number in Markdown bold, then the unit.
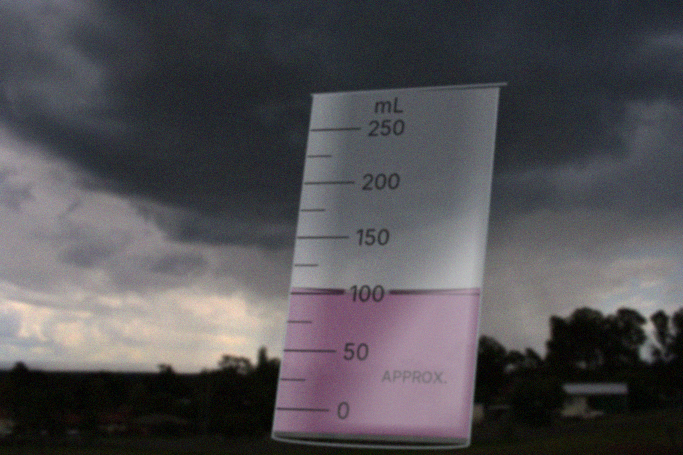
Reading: **100** mL
